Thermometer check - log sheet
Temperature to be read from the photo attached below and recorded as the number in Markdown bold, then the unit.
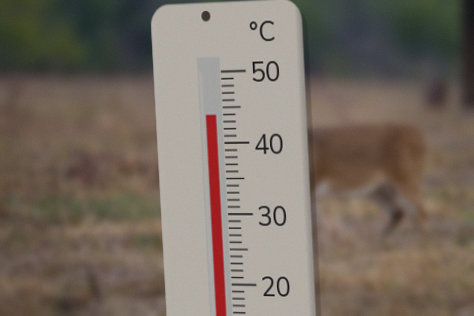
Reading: **44** °C
